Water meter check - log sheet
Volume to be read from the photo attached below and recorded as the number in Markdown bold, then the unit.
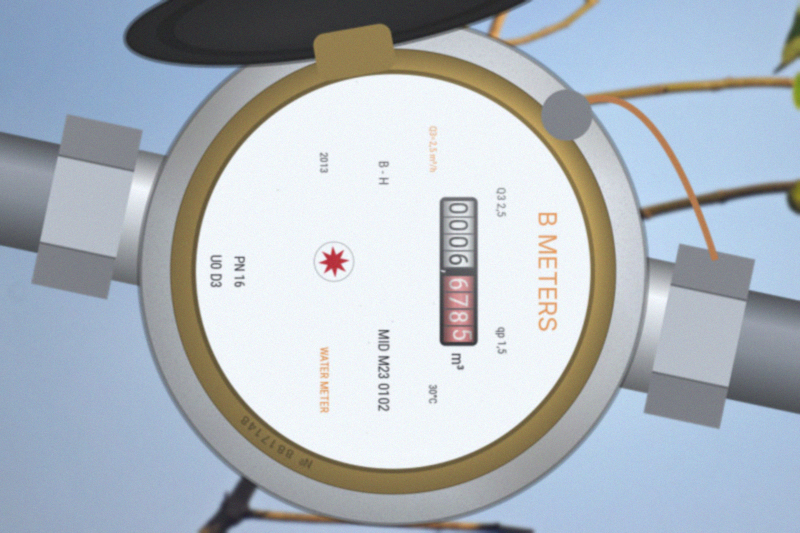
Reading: **6.6785** m³
